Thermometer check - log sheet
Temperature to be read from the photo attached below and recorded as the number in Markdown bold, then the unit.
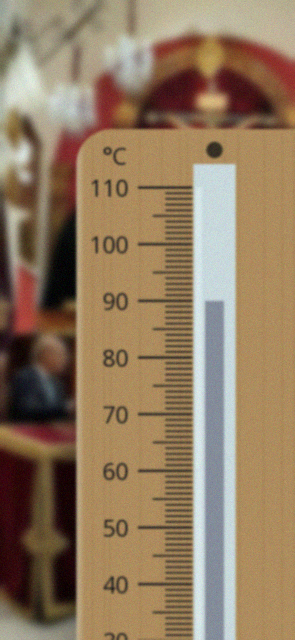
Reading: **90** °C
